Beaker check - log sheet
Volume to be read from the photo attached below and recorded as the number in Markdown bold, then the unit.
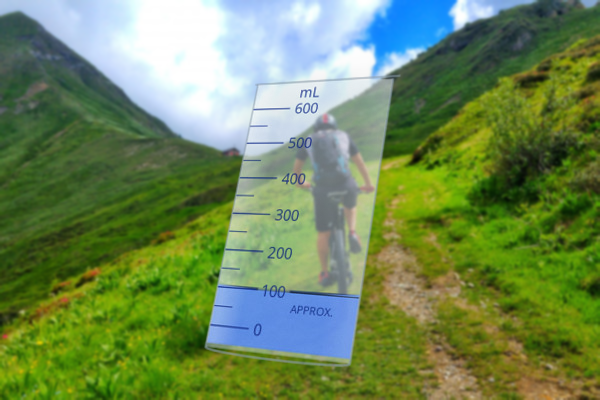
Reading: **100** mL
